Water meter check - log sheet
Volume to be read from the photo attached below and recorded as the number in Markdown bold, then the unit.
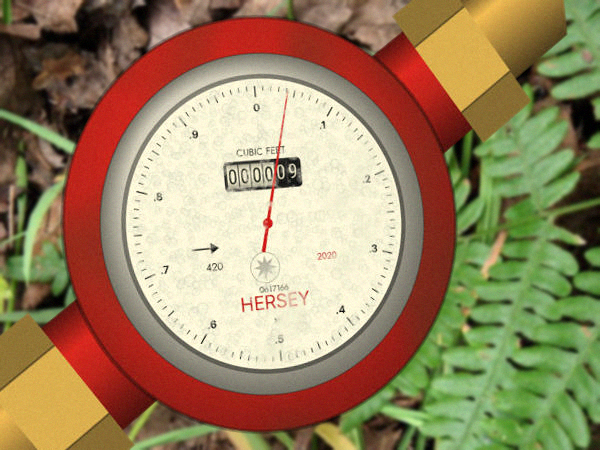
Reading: **9.04** ft³
